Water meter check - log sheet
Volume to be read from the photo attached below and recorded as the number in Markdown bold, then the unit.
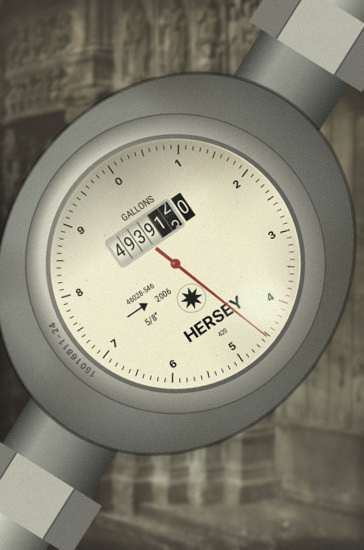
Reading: **4939124.5** gal
